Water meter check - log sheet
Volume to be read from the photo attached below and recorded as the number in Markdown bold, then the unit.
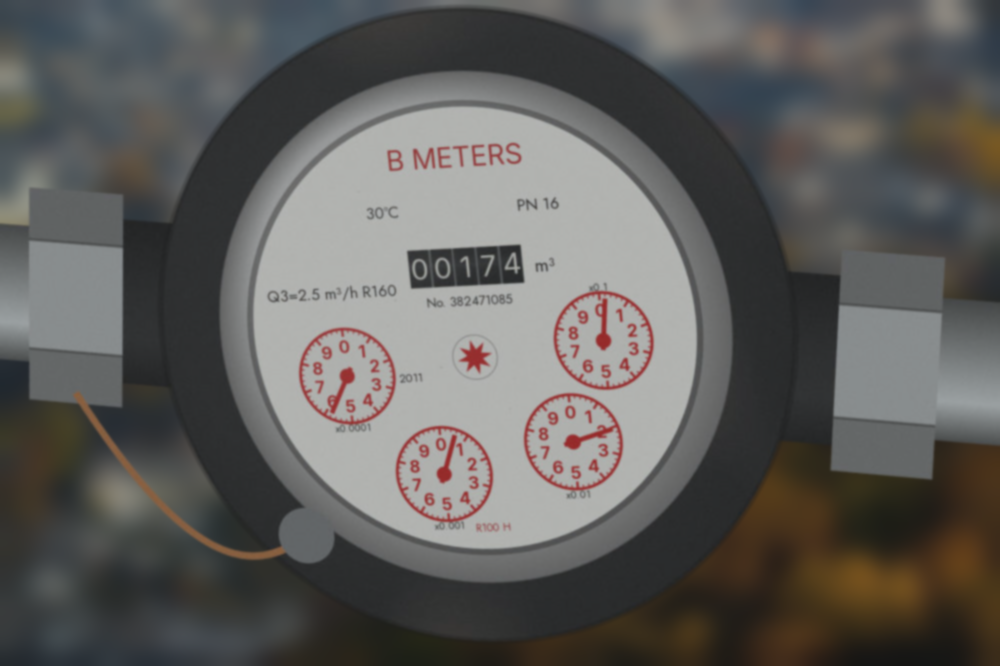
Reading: **174.0205** m³
